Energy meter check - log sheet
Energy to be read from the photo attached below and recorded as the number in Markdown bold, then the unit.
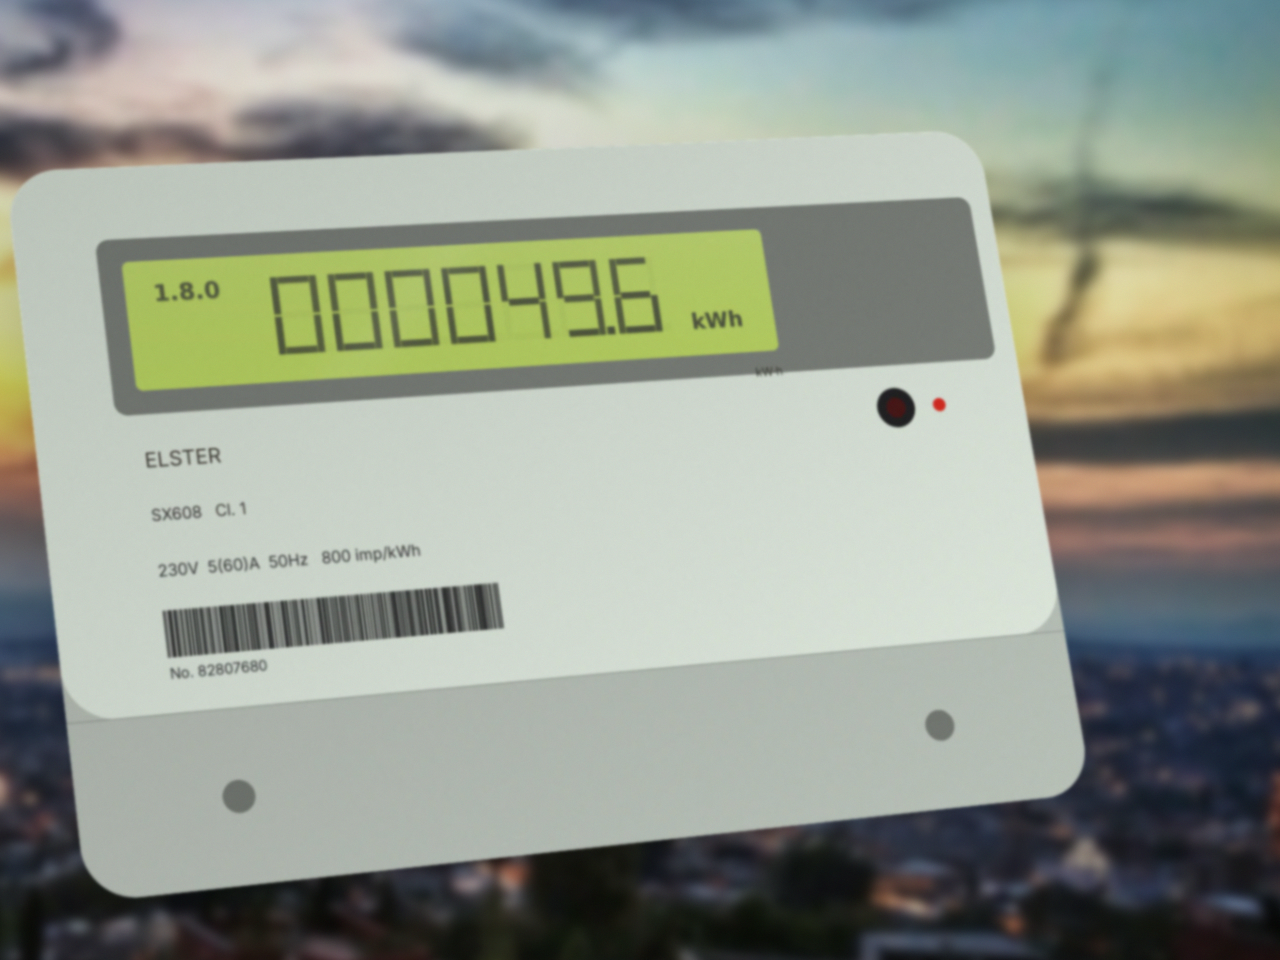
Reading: **49.6** kWh
